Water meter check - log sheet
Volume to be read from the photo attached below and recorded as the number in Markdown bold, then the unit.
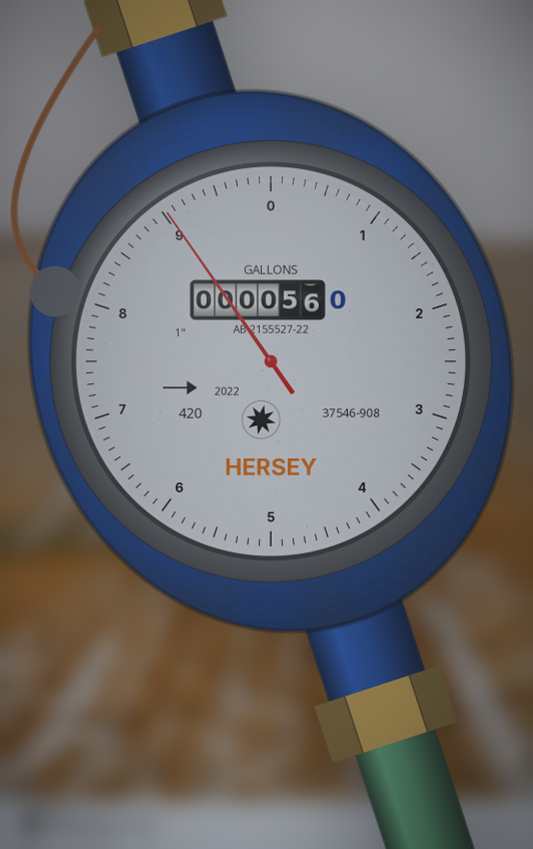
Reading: **559.0** gal
